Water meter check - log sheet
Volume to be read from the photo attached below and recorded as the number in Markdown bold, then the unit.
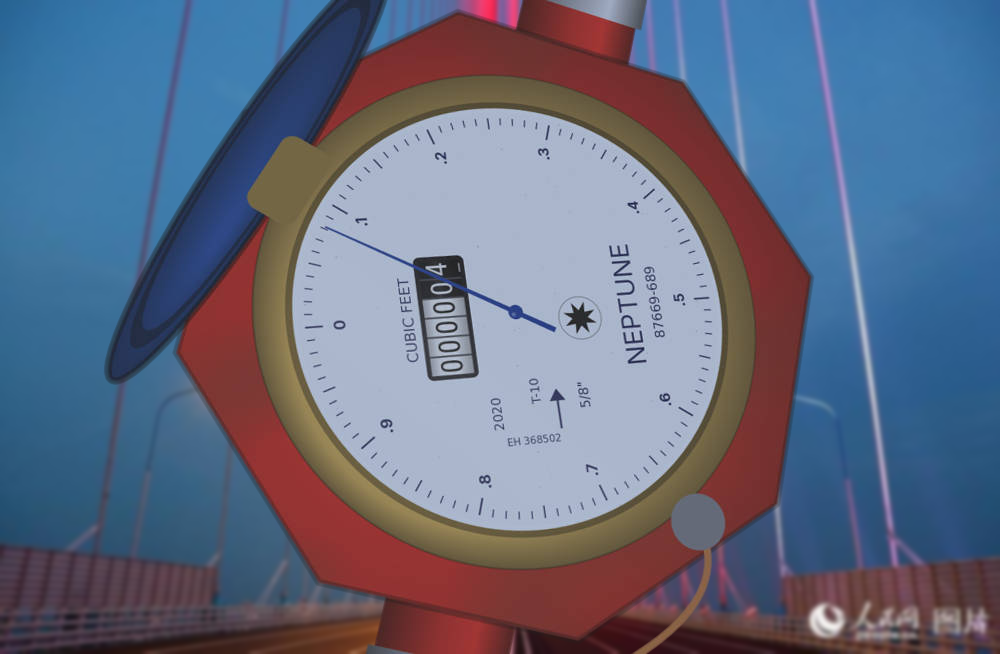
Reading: **4.08** ft³
